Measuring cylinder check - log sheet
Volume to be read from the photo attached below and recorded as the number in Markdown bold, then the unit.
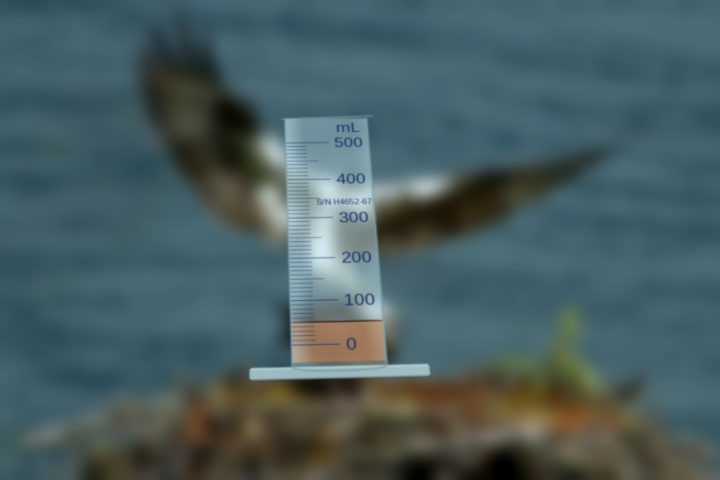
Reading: **50** mL
